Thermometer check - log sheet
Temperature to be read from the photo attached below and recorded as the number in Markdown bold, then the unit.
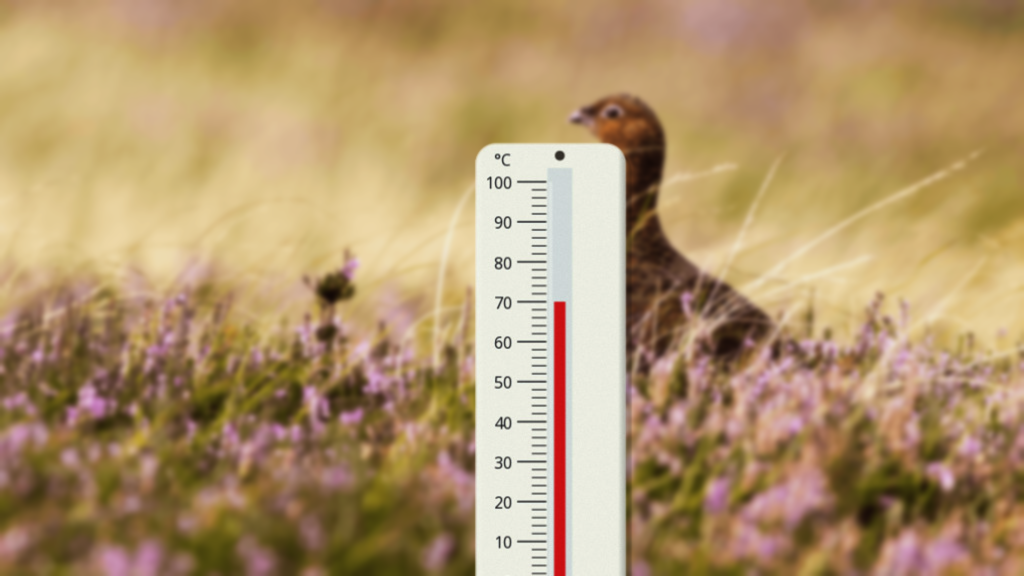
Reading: **70** °C
